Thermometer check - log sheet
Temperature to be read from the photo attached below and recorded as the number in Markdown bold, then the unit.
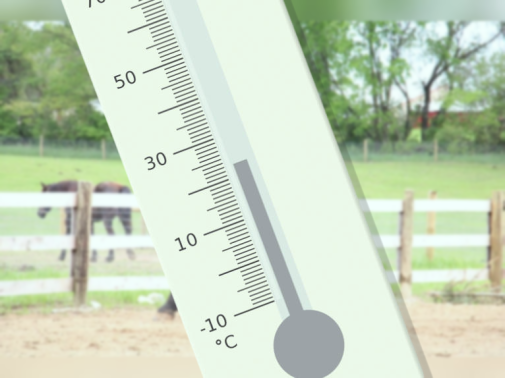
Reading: **23** °C
